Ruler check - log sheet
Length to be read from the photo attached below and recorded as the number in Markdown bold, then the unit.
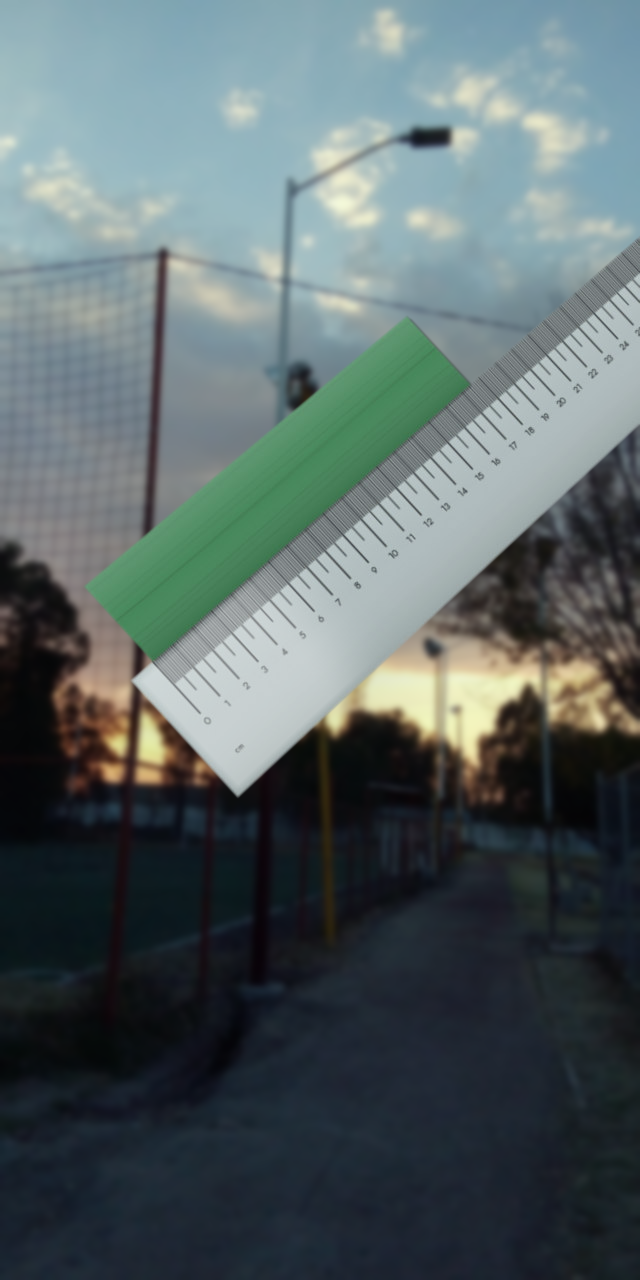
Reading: **17.5** cm
